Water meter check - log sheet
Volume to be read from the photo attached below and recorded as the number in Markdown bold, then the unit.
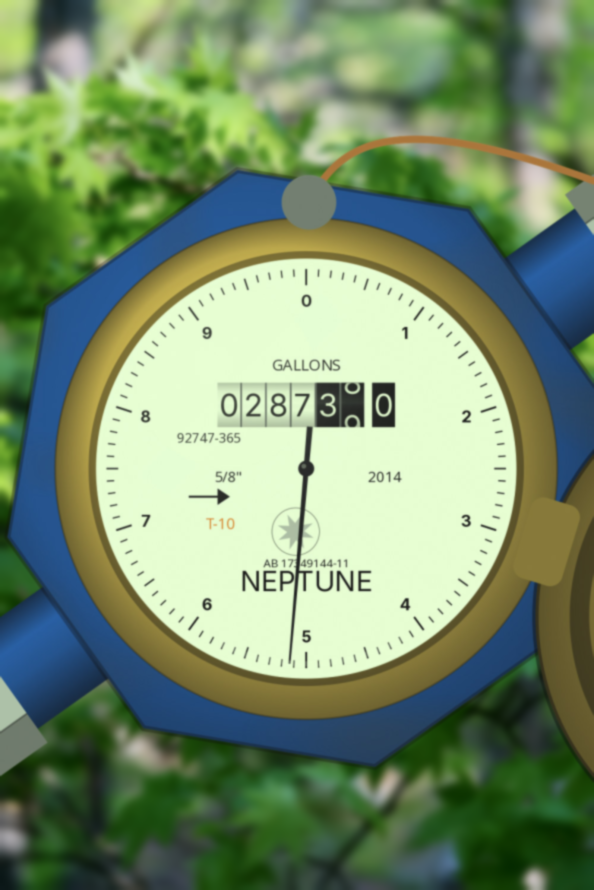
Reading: **287385.1** gal
